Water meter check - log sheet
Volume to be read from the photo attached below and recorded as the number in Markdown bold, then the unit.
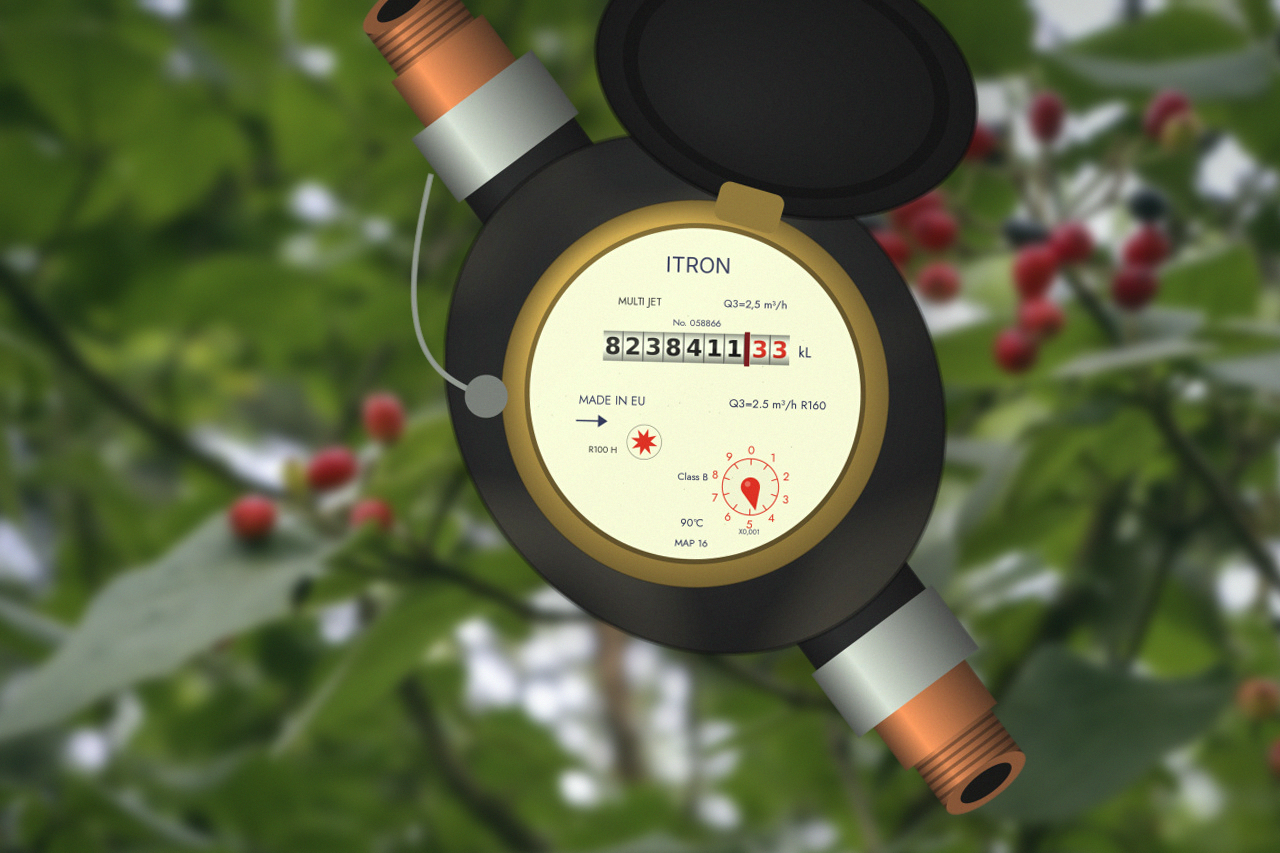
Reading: **8238411.334** kL
